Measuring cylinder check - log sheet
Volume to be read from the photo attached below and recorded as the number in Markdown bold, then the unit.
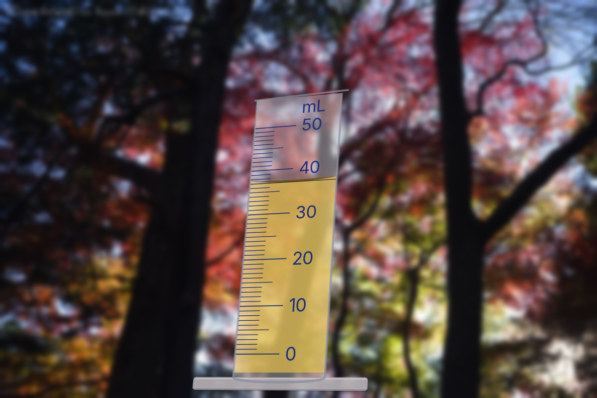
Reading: **37** mL
